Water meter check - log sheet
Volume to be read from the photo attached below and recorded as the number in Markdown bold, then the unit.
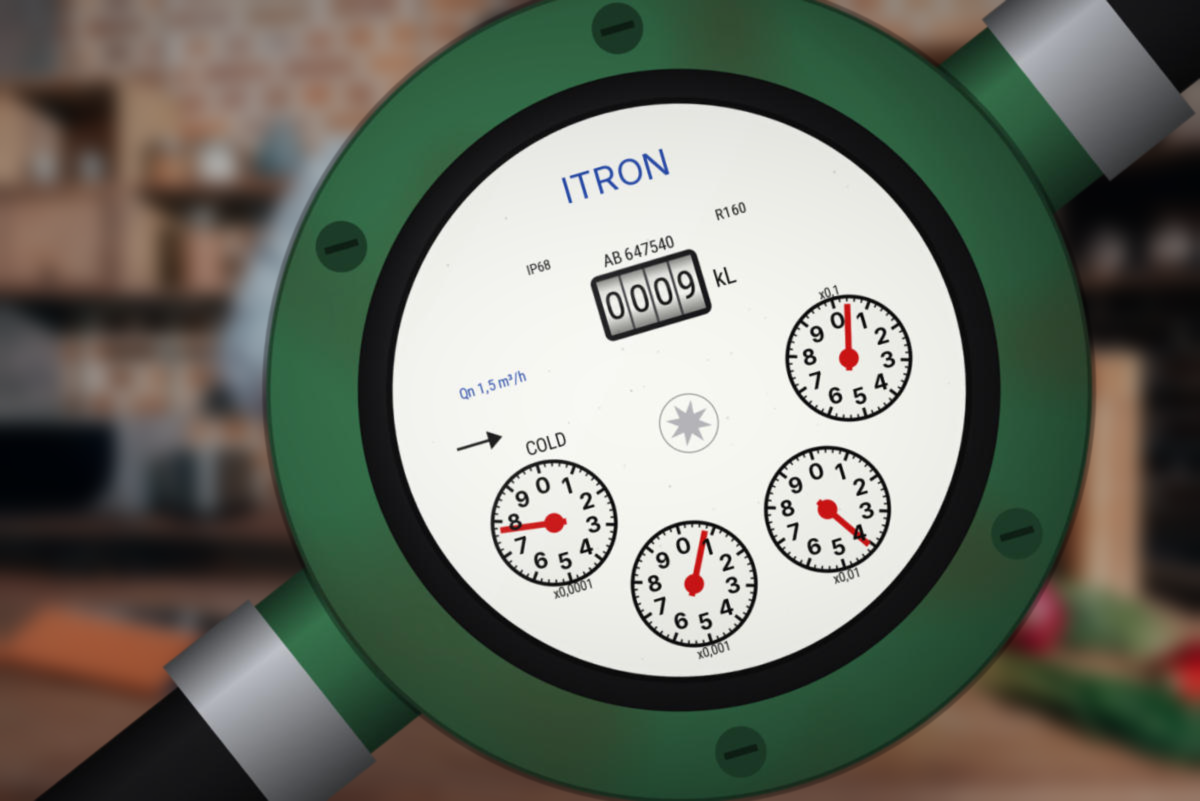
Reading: **9.0407** kL
